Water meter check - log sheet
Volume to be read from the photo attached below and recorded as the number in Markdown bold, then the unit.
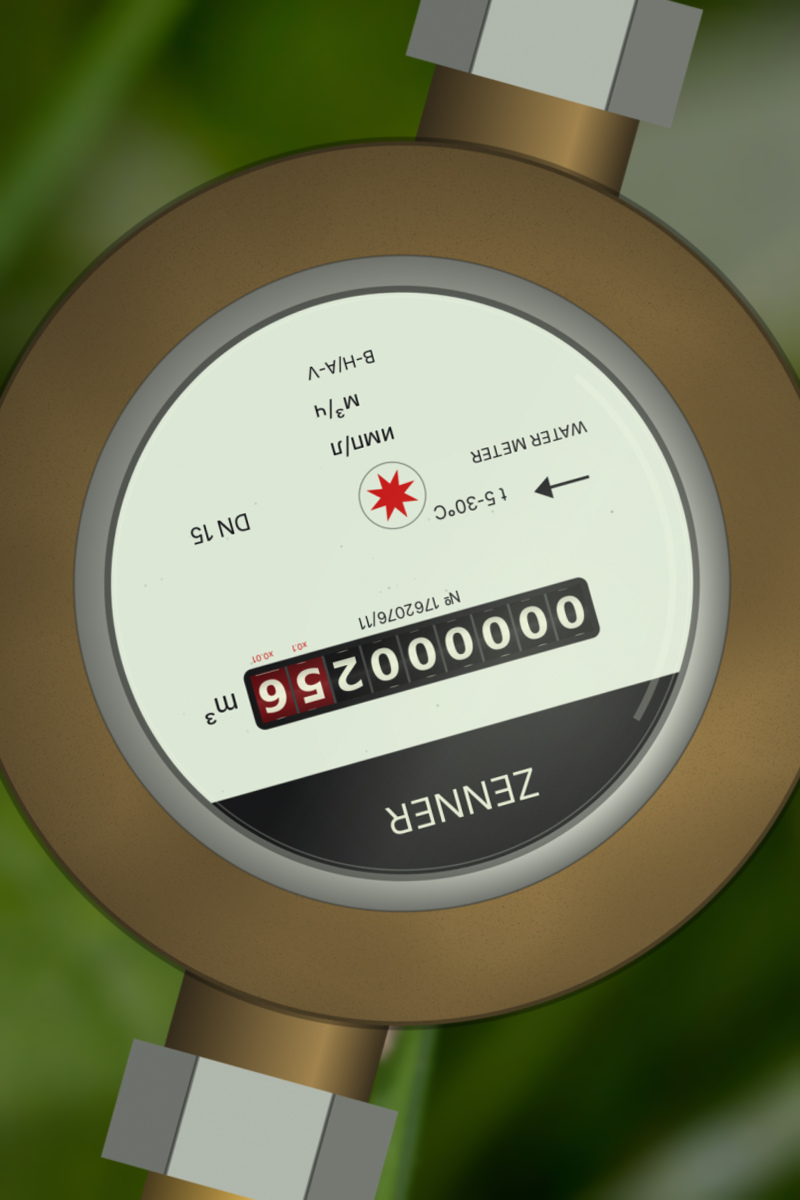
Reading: **2.56** m³
